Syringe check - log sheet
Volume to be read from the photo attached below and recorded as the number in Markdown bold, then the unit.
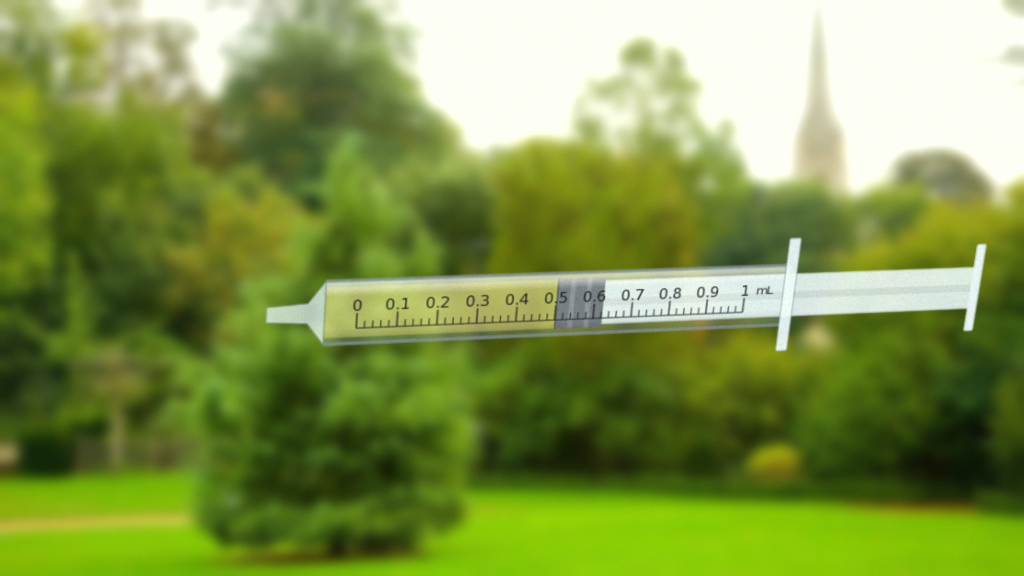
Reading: **0.5** mL
